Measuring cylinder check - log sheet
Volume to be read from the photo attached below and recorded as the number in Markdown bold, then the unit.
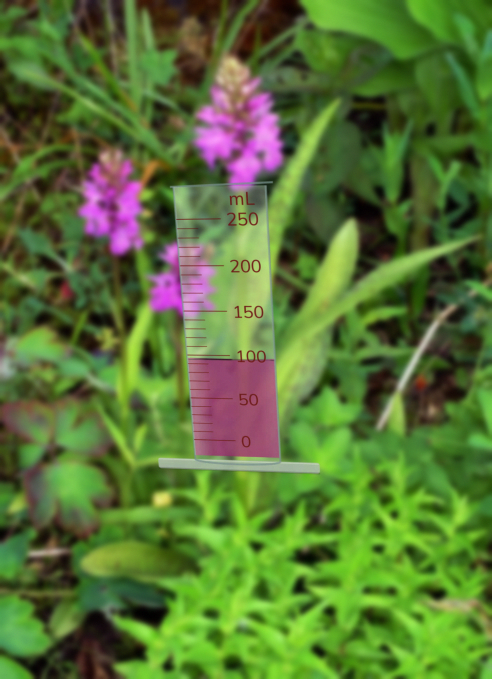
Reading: **95** mL
